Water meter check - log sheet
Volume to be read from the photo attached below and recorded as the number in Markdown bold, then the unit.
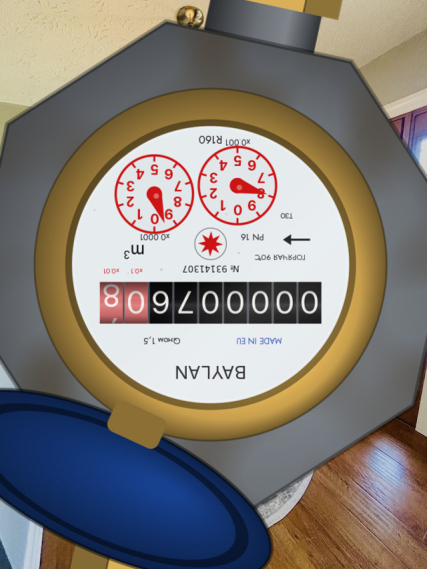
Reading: **76.0779** m³
